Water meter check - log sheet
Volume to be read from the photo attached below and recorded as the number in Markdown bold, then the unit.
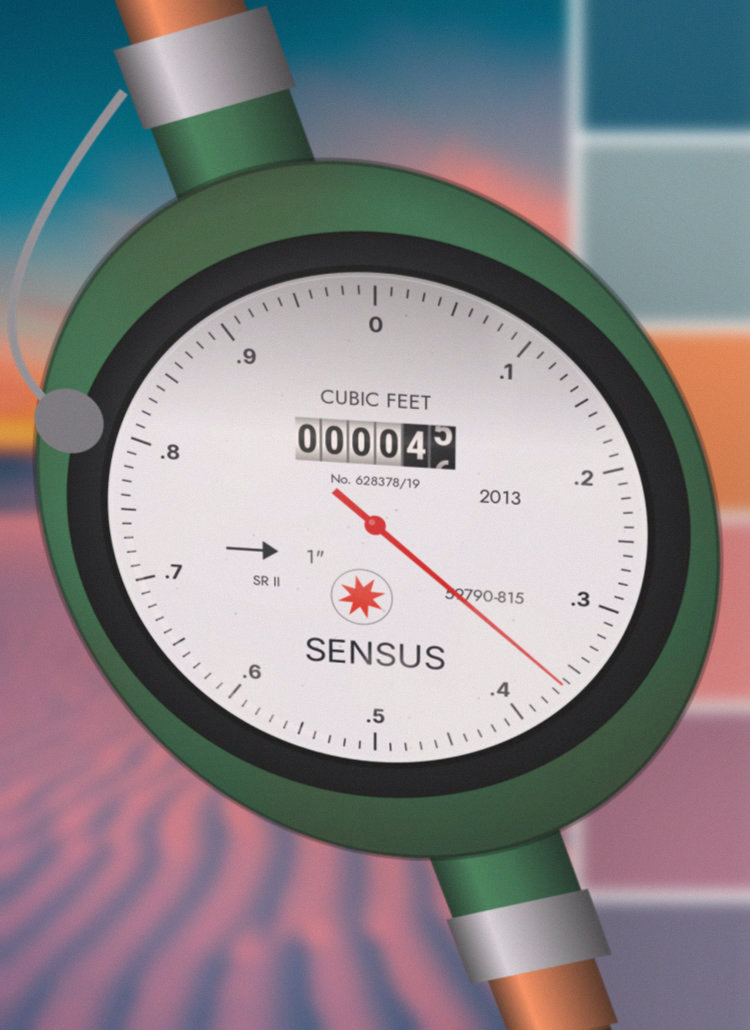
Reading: **45.36** ft³
